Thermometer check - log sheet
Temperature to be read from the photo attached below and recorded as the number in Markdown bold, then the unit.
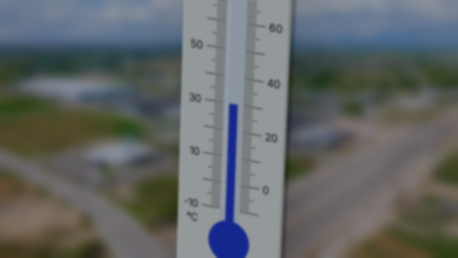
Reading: **30** °C
